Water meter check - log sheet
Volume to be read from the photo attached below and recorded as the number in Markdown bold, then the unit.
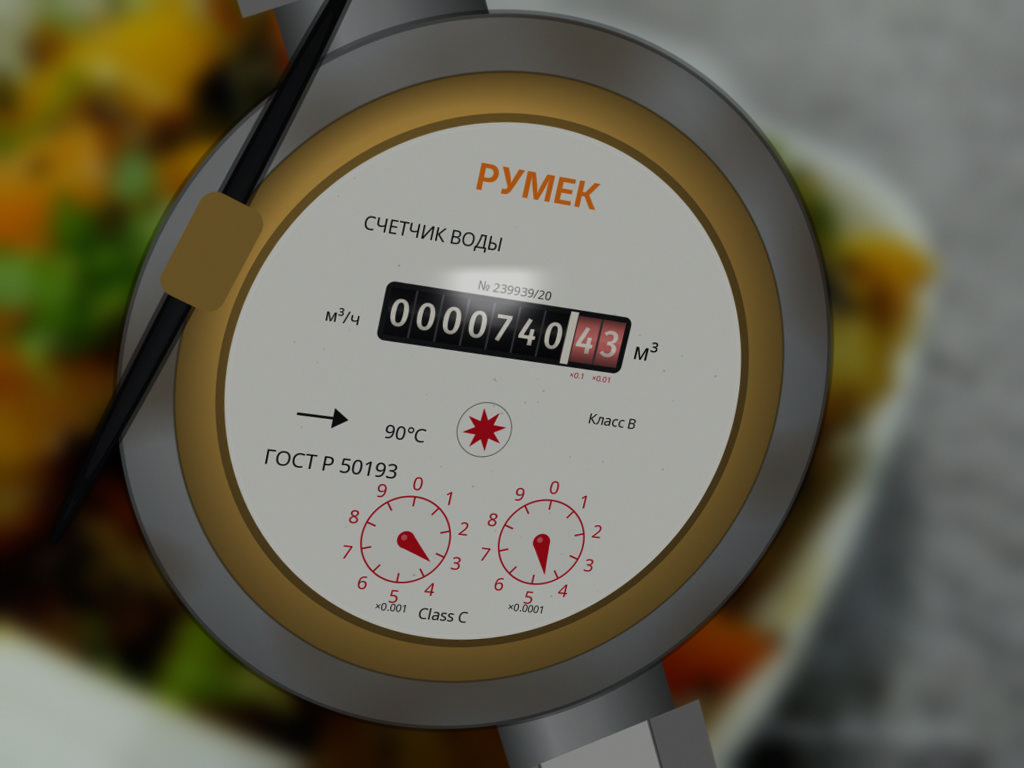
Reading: **740.4334** m³
